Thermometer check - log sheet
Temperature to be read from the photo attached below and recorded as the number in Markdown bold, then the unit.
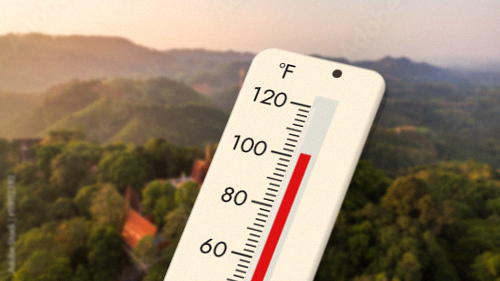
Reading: **102** °F
